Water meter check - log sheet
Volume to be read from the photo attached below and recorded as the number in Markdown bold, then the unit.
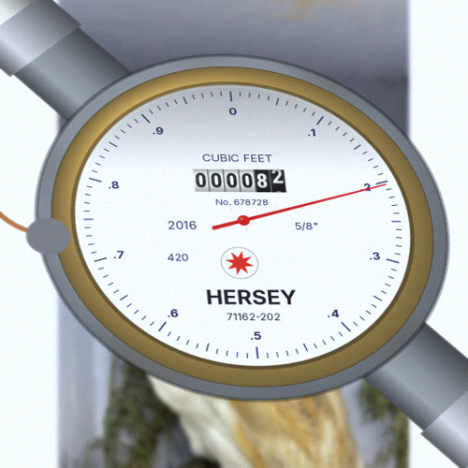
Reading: **82.20** ft³
